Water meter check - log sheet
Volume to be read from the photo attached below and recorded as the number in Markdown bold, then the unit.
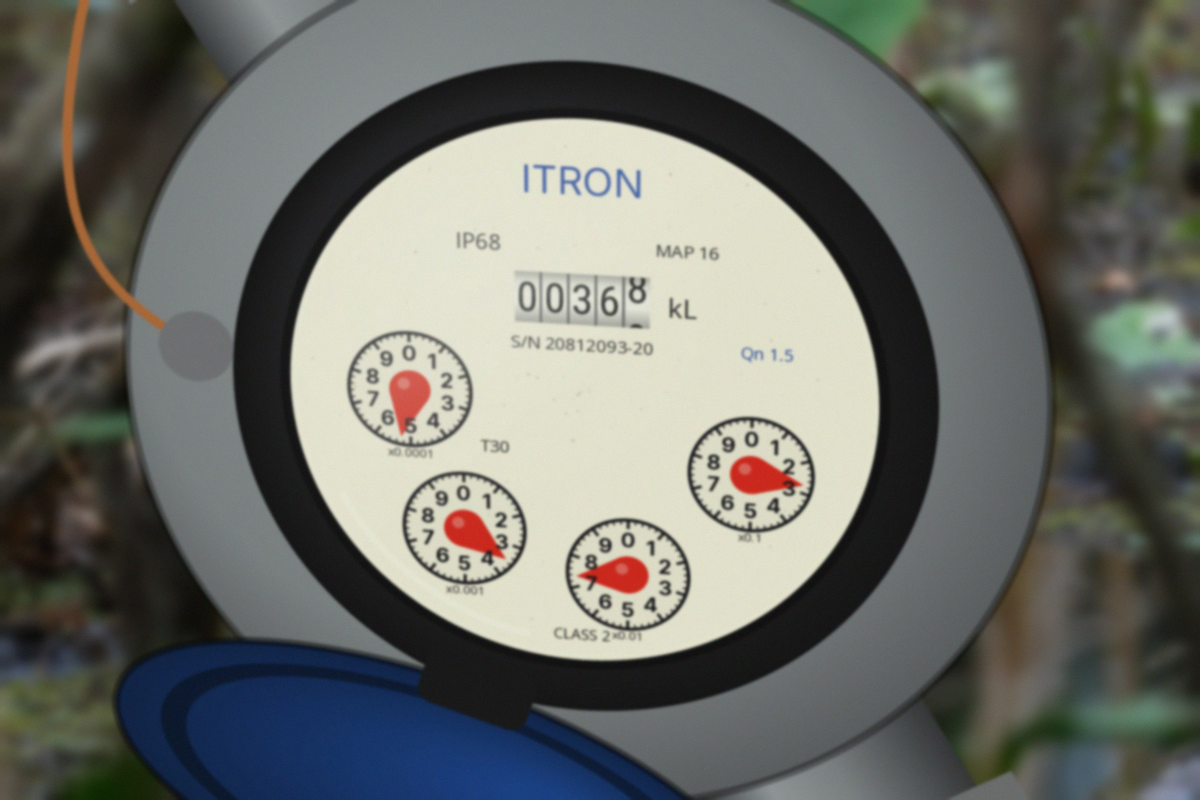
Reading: **368.2735** kL
